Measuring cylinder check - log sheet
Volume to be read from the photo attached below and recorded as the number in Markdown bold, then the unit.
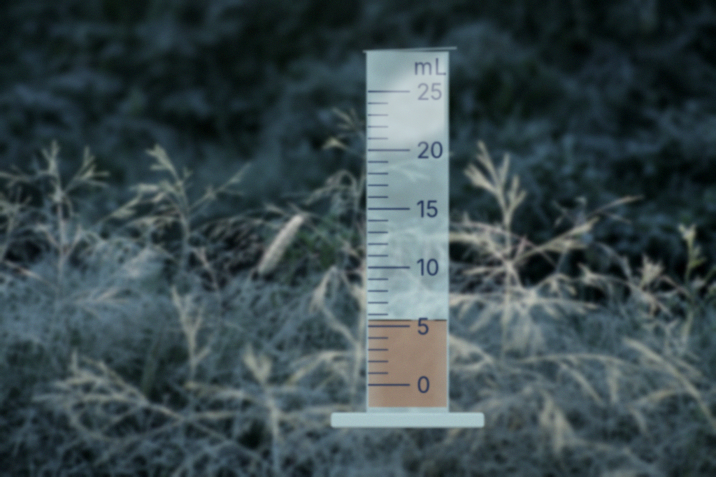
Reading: **5.5** mL
